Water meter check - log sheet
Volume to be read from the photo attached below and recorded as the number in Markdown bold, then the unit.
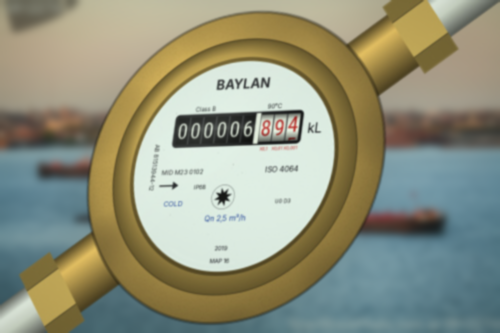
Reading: **6.894** kL
